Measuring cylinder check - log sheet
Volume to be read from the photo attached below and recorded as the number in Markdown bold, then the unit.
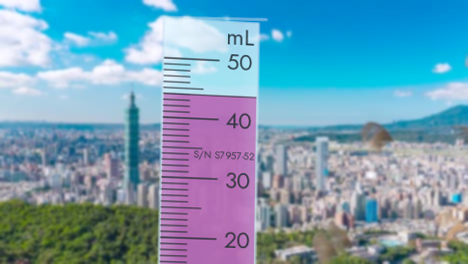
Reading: **44** mL
